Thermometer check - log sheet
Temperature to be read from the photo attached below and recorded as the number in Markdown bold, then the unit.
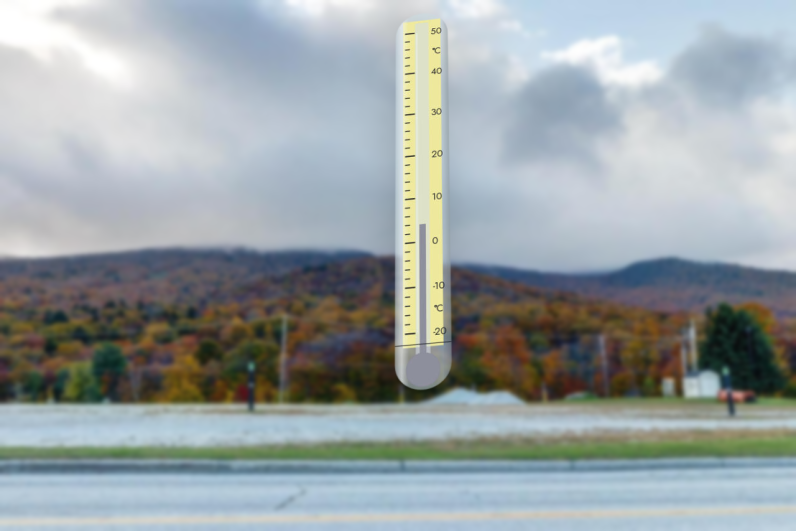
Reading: **4** °C
